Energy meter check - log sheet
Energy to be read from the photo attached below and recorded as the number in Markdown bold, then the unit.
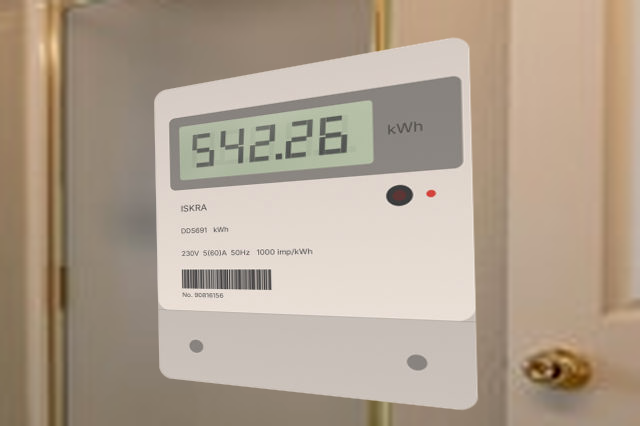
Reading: **542.26** kWh
